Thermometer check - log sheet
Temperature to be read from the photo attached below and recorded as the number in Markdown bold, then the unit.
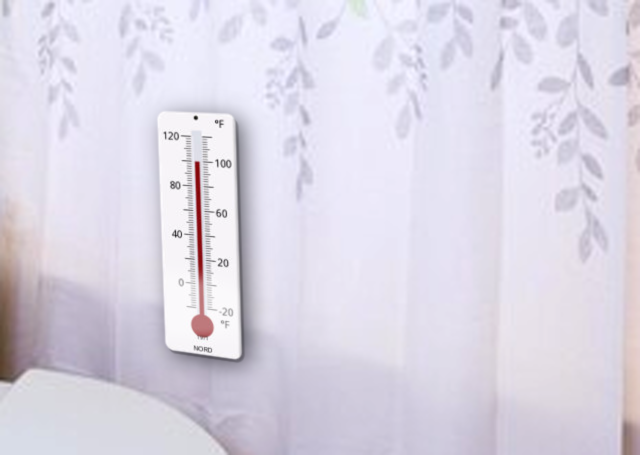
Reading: **100** °F
